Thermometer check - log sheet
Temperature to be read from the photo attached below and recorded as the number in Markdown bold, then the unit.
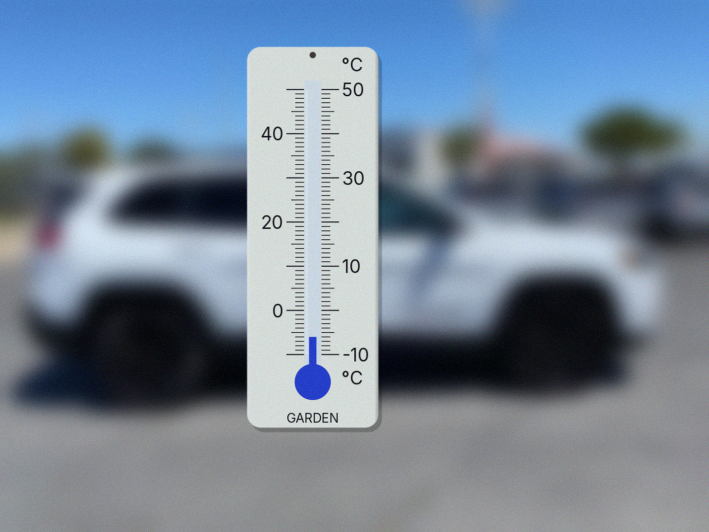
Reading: **-6** °C
